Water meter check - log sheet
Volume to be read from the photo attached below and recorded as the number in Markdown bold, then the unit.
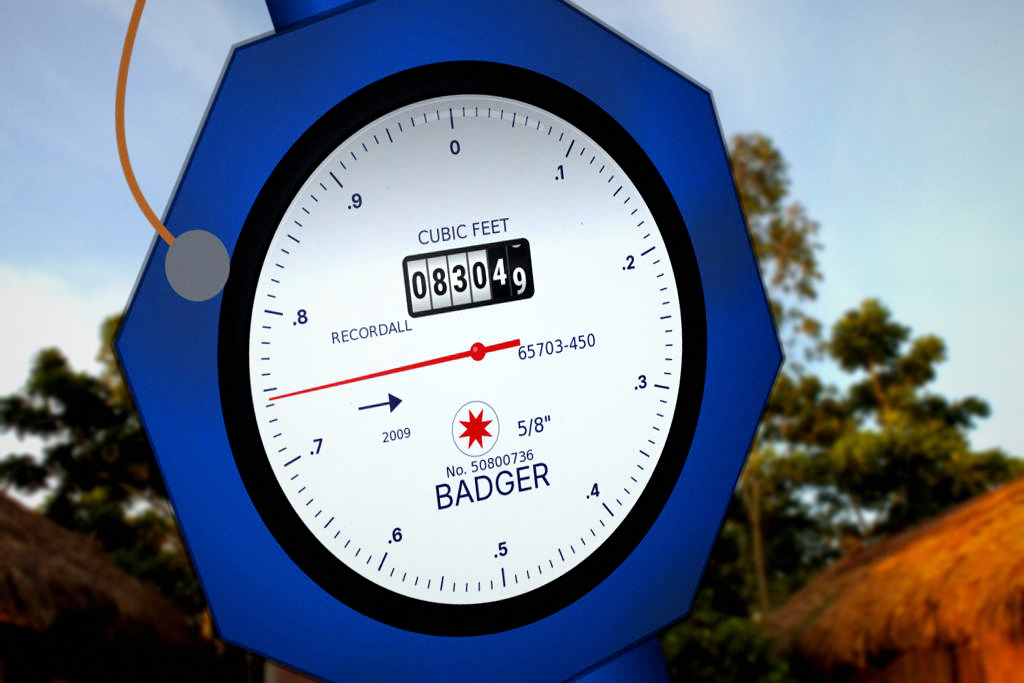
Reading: **83048.74** ft³
